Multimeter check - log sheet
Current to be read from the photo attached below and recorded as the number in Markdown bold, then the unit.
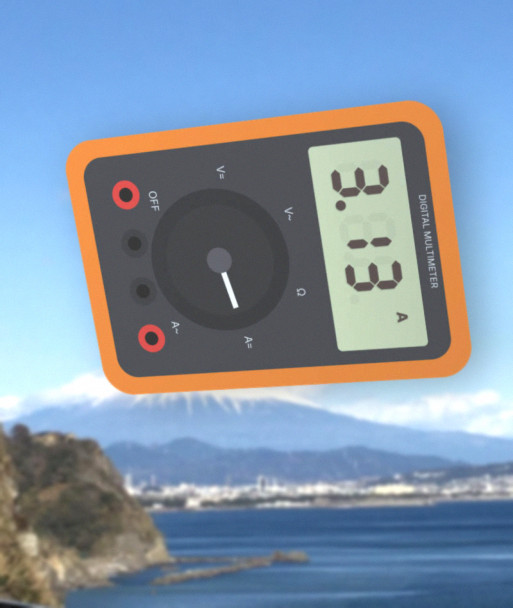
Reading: **3.13** A
